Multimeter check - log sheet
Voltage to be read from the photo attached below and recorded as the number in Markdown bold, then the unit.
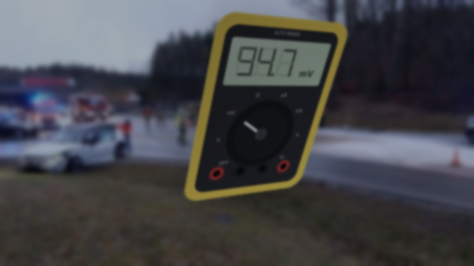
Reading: **94.7** mV
